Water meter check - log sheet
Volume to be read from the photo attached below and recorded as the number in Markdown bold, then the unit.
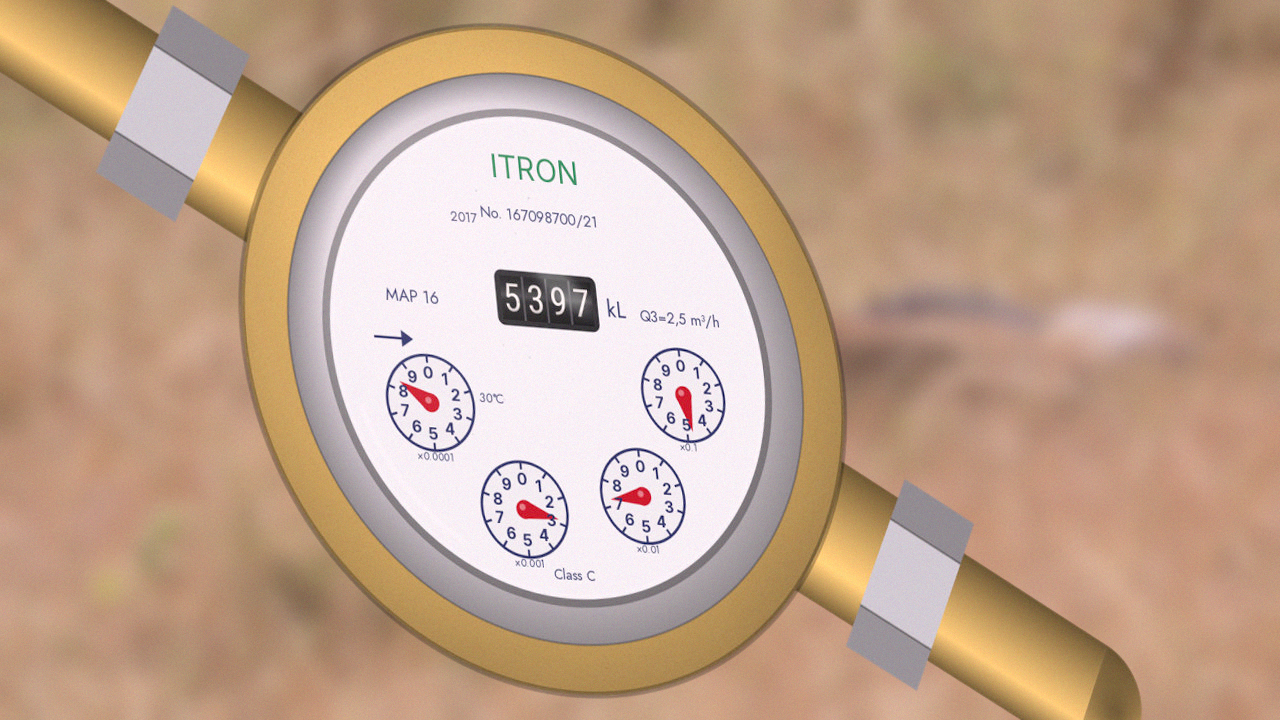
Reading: **5397.4728** kL
